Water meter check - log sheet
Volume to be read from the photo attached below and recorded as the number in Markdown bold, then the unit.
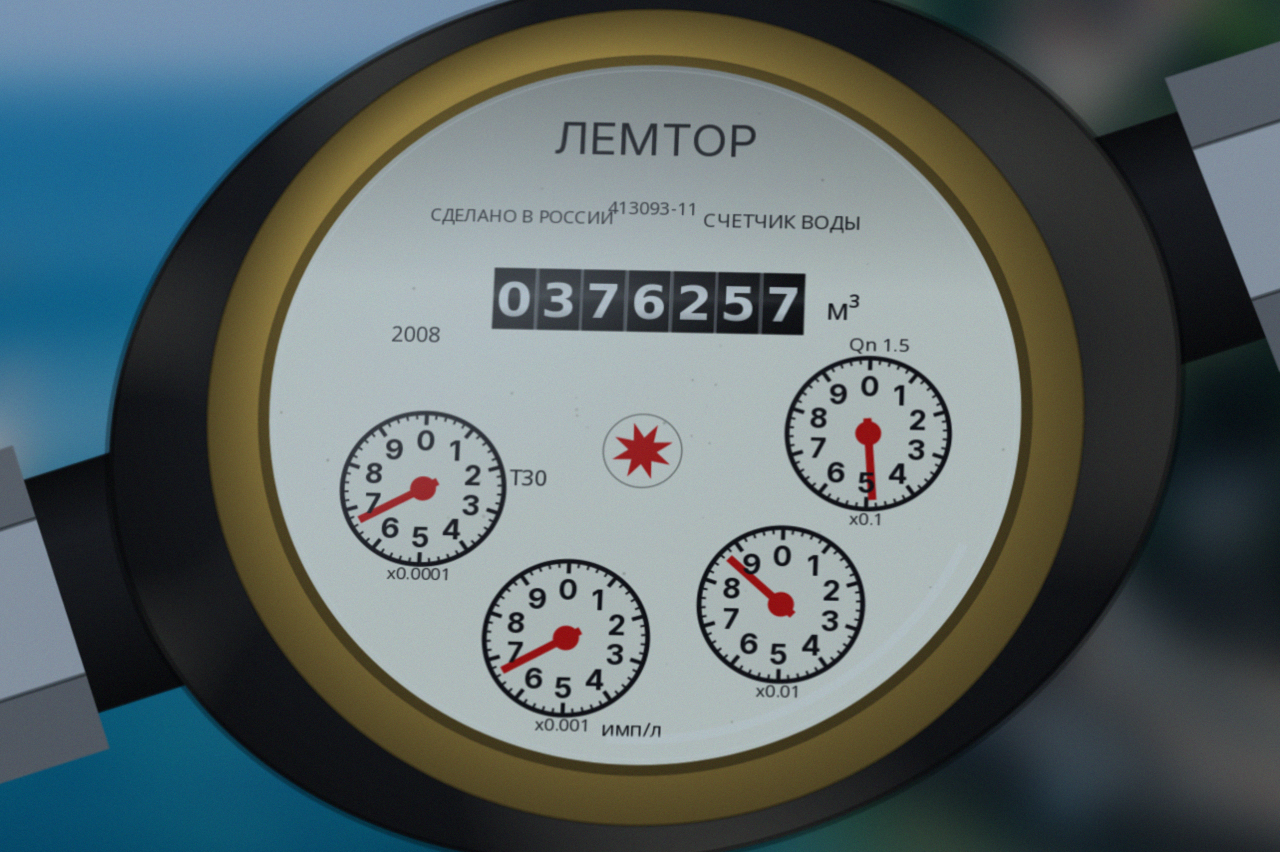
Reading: **376257.4866** m³
